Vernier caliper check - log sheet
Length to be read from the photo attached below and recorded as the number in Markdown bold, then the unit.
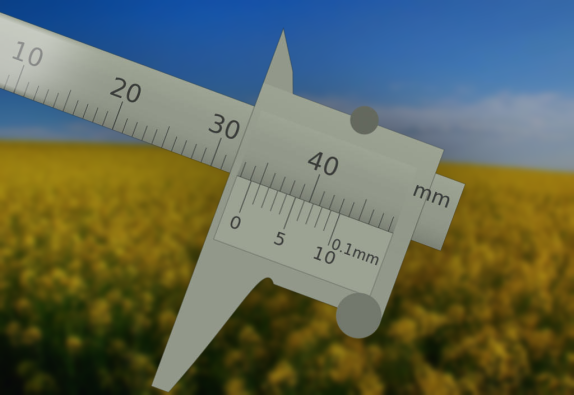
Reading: **34.1** mm
